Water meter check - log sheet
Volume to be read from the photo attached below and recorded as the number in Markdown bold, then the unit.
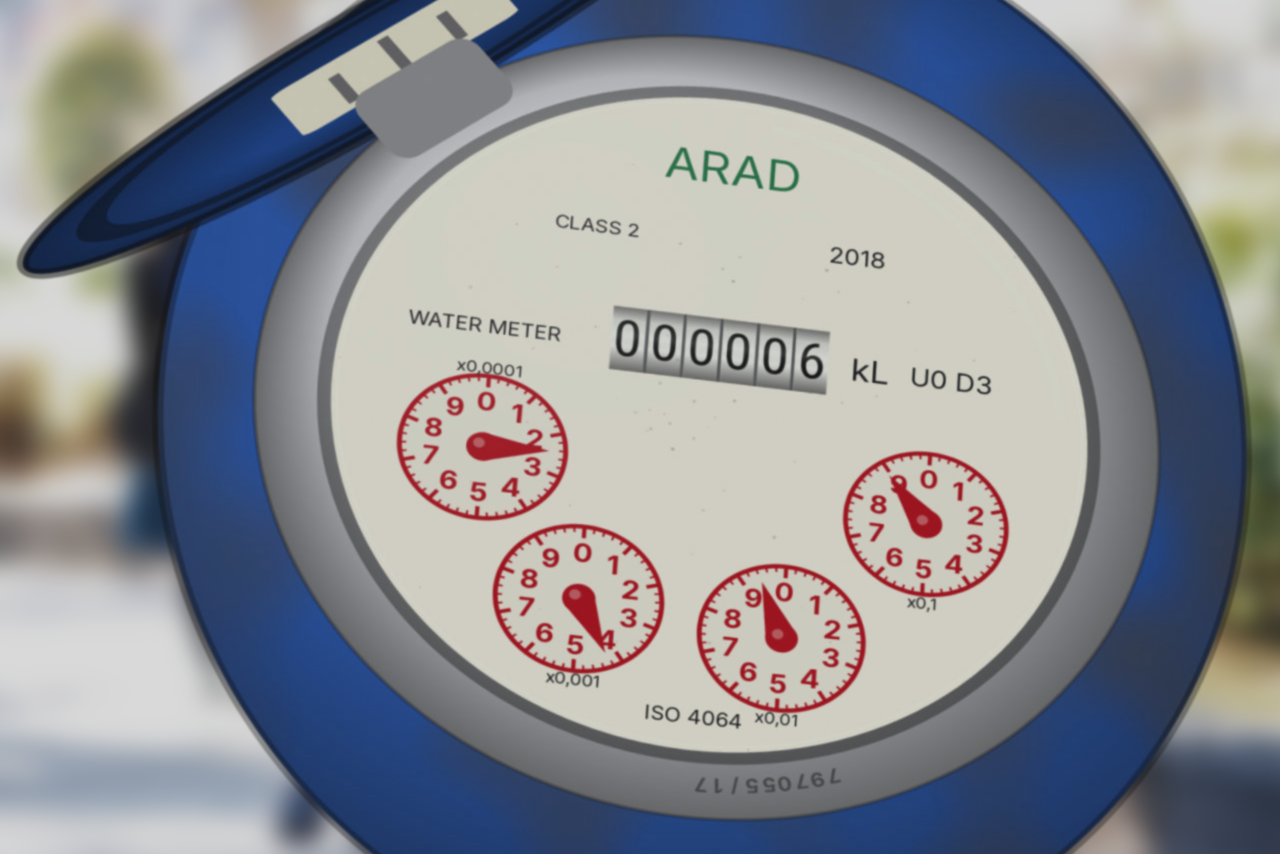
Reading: **6.8942** kL
